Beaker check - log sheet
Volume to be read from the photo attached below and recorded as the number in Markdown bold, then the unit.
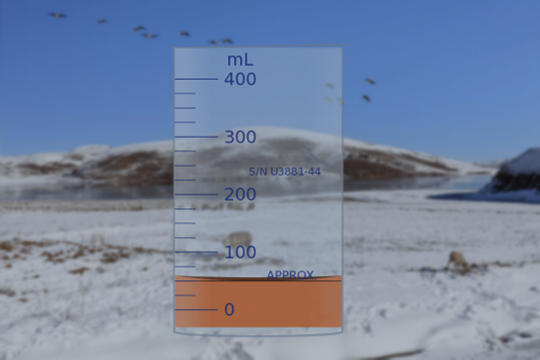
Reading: **50** mL
